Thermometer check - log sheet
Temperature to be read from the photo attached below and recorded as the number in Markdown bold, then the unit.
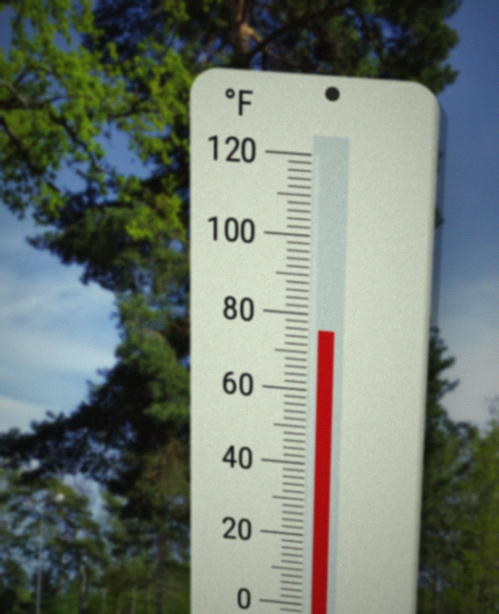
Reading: **76** °F
